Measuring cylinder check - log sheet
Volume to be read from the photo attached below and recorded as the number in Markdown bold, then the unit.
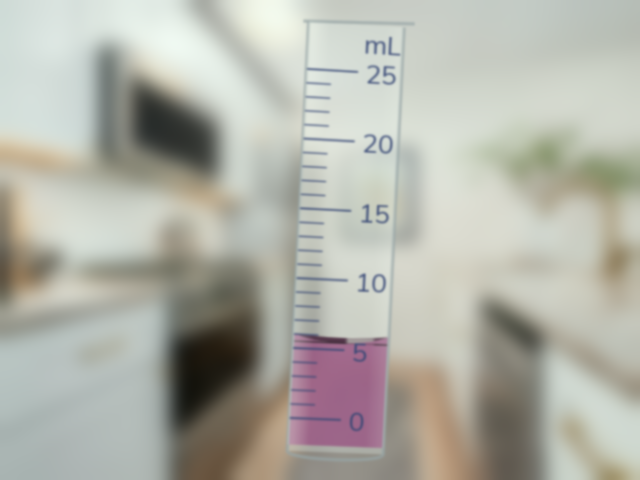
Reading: **5.5** mL
